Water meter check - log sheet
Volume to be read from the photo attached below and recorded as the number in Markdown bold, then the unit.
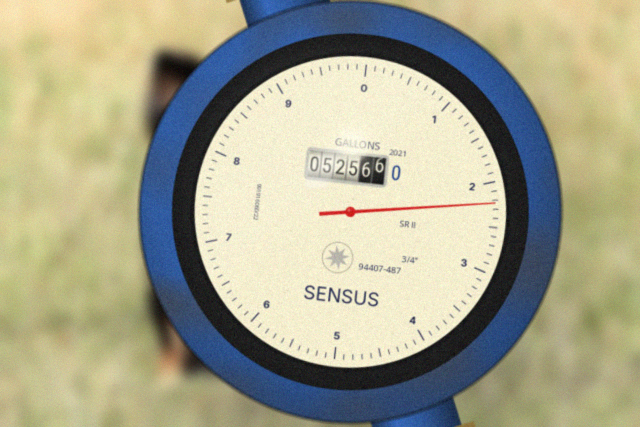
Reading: **525662.2** gal
